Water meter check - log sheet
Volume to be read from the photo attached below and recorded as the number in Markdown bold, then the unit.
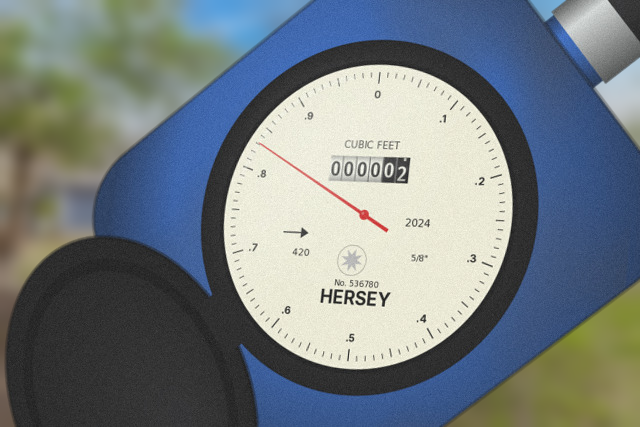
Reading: **1.83** ft³
